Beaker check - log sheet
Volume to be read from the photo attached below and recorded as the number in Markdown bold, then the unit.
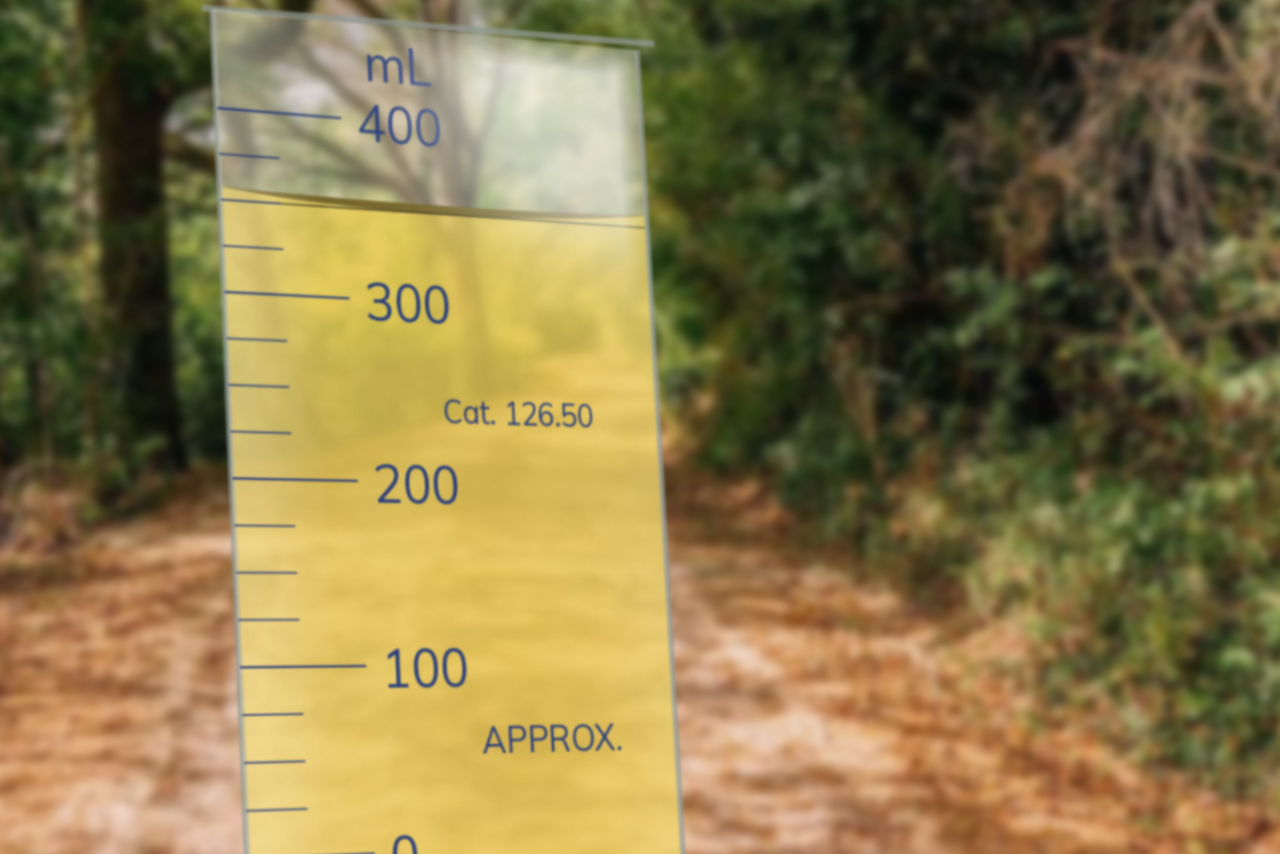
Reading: **350** mL
